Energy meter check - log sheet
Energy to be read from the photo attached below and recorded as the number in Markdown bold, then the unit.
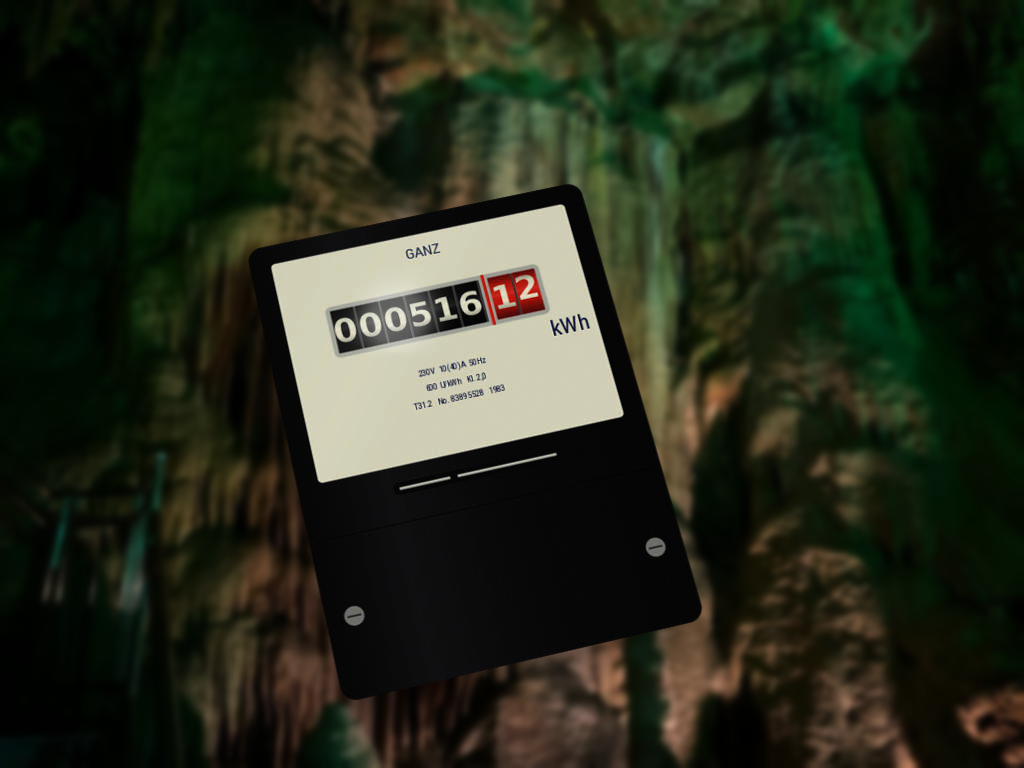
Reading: **516.12** kWh
